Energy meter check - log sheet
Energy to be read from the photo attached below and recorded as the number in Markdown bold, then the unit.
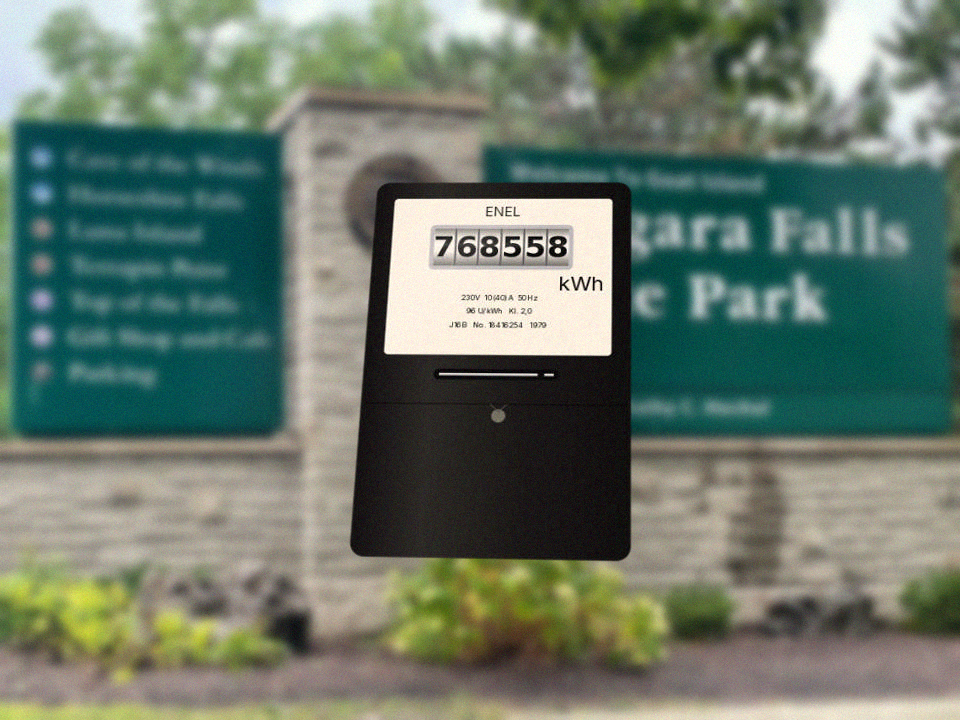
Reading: **768558** kWh
